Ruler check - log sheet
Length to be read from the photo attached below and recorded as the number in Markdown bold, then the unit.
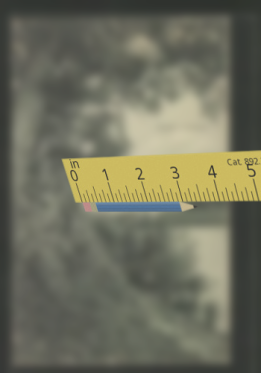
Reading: **3.375** in
